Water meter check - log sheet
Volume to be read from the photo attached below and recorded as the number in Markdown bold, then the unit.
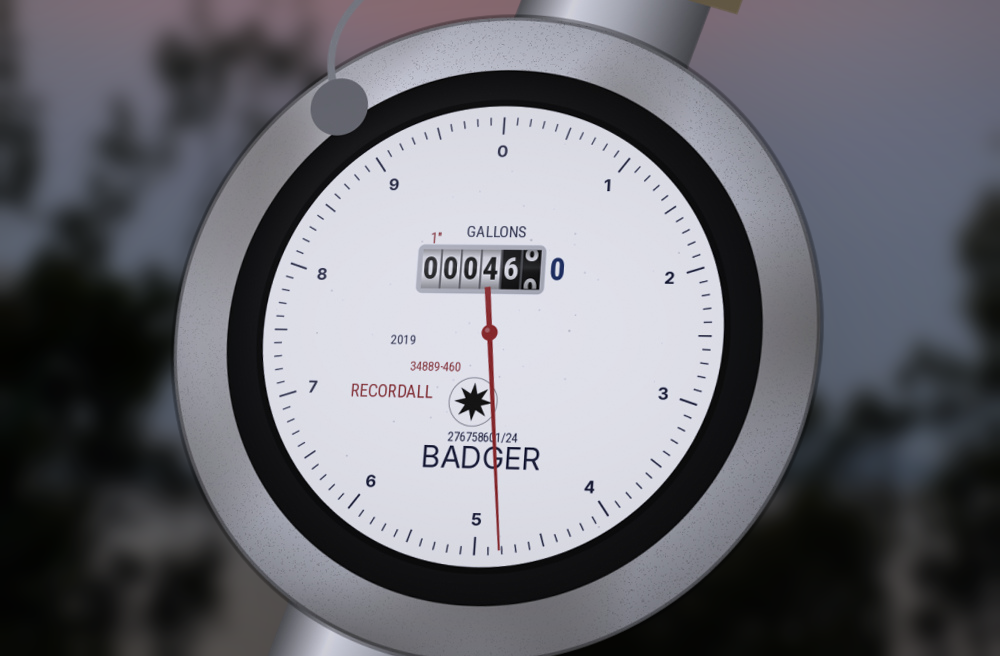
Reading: **4684.8** gal
